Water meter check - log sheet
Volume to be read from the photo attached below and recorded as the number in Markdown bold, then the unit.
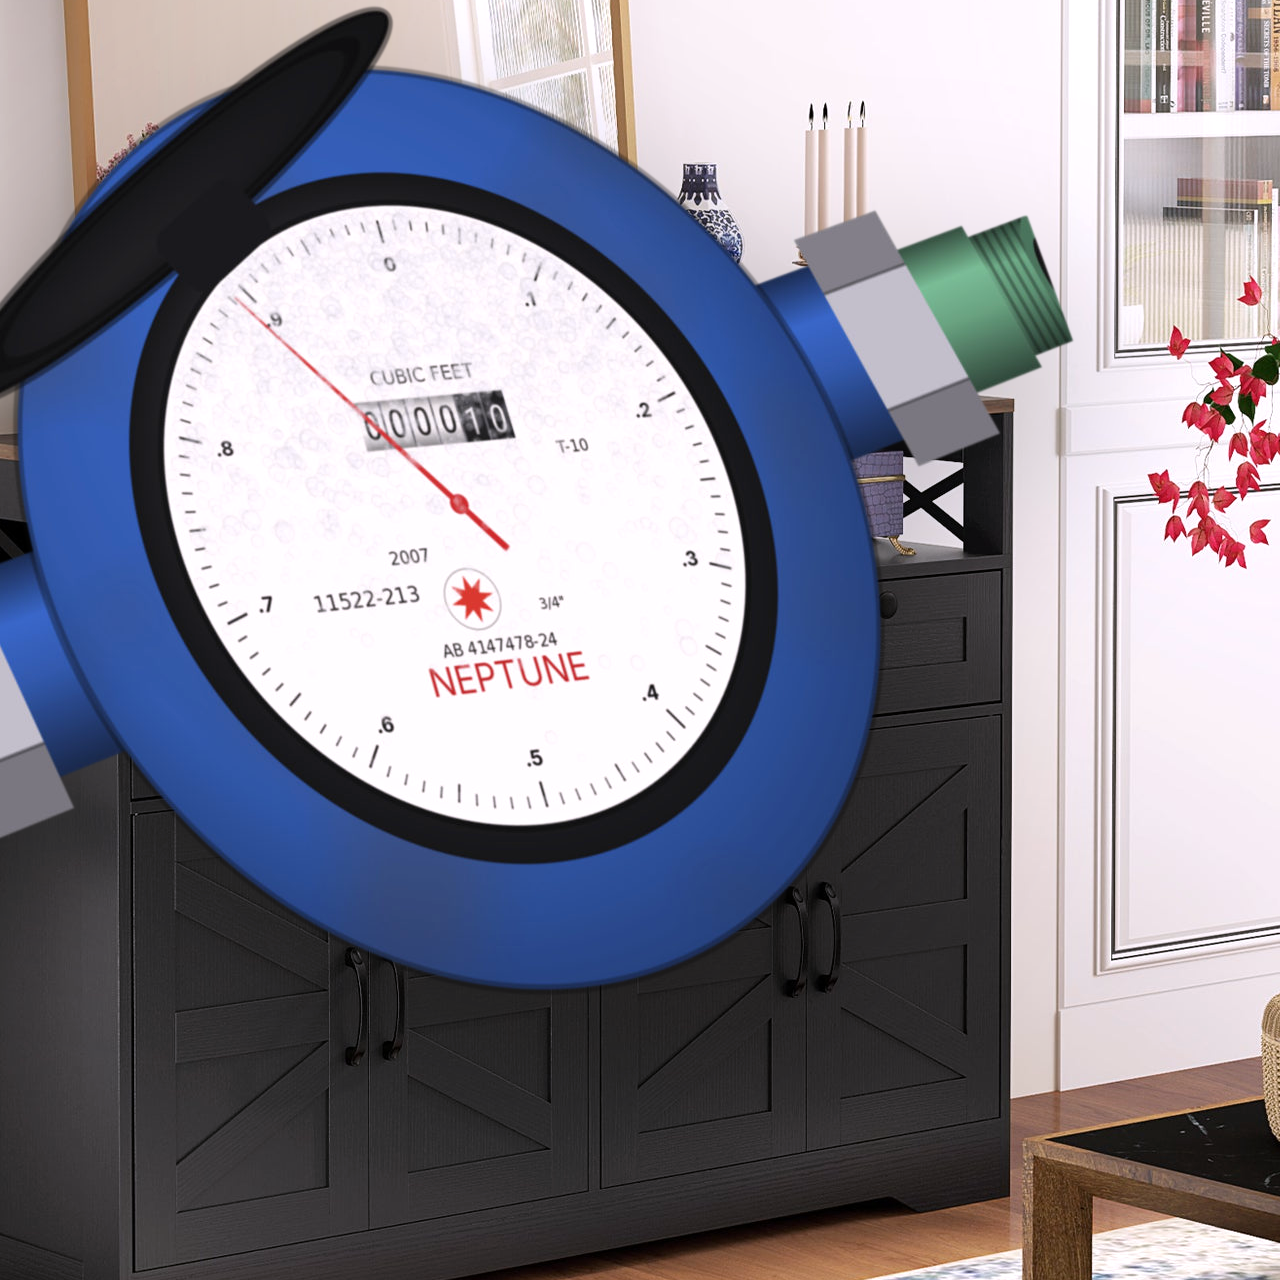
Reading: **9.89** ft³
